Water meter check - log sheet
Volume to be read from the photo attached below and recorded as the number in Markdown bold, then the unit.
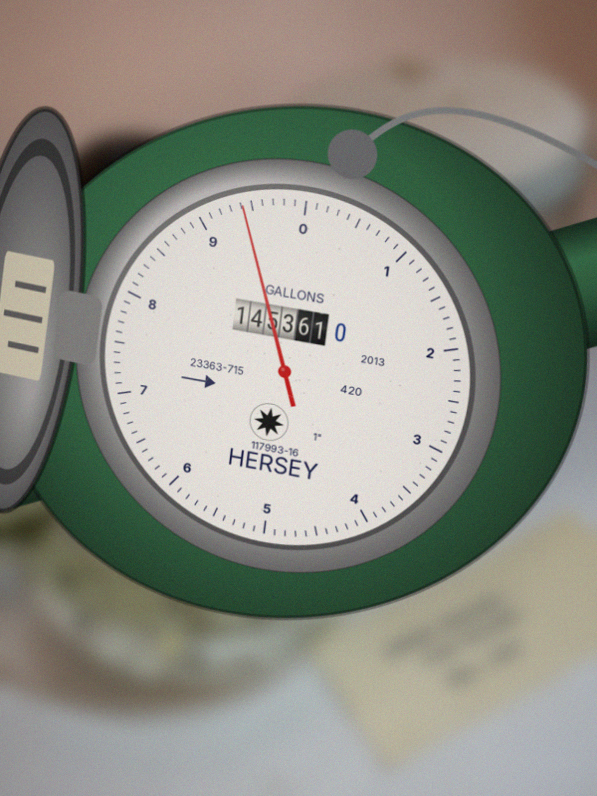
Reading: **1453609.4** gal
